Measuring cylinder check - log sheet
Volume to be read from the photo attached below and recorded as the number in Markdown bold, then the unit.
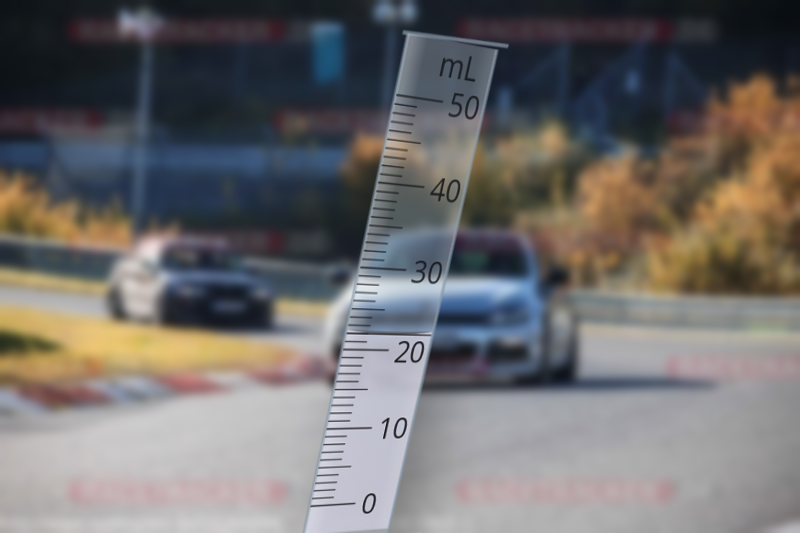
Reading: **22** mL
